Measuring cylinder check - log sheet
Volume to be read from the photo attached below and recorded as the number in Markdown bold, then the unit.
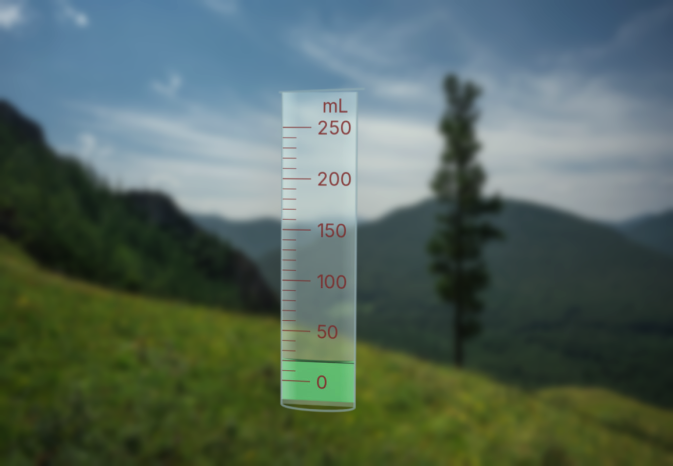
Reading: **20** mL
